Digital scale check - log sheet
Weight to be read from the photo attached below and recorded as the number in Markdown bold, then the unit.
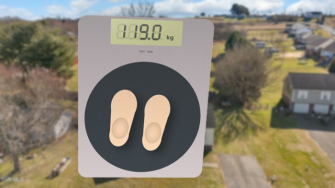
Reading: **119.0** kg
